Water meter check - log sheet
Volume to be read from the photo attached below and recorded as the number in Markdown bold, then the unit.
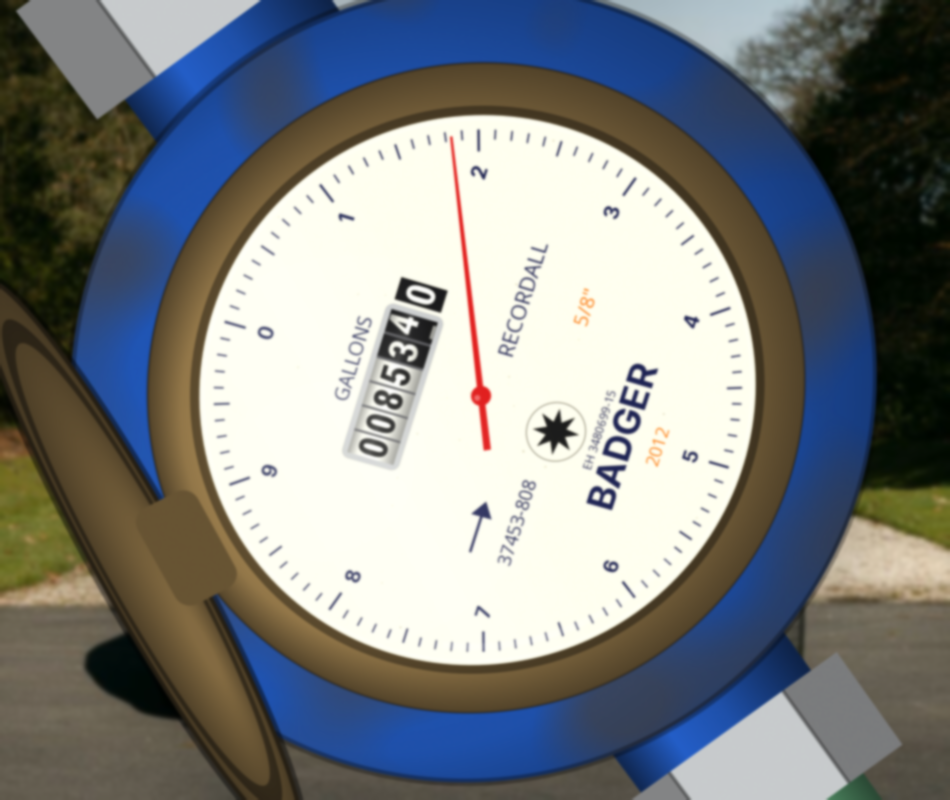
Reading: **85341.8** gal
